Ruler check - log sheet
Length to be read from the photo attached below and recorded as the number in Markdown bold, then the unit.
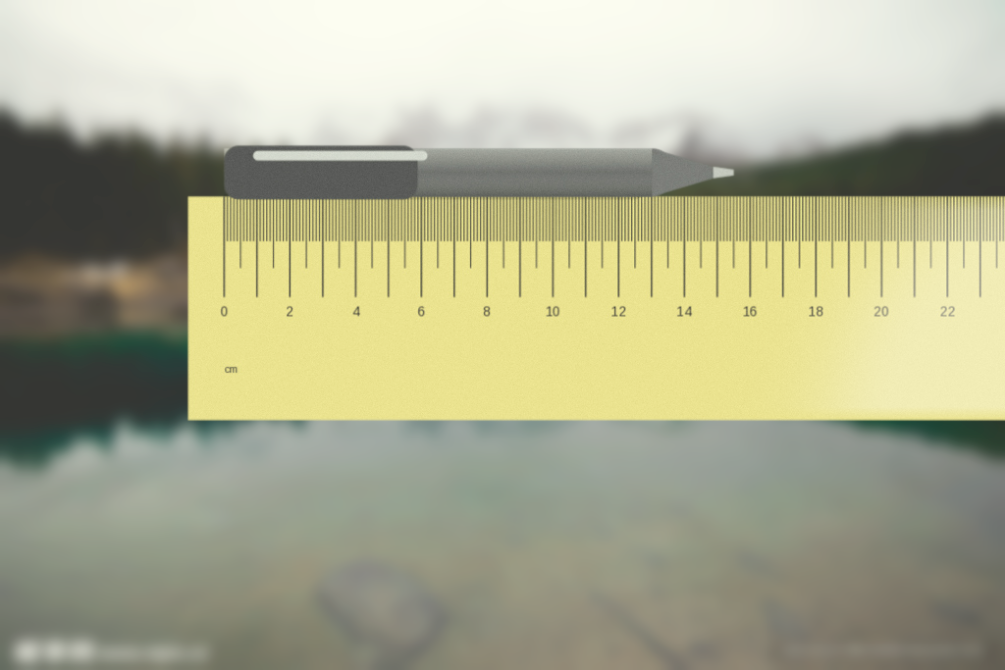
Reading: **15.5** cm
